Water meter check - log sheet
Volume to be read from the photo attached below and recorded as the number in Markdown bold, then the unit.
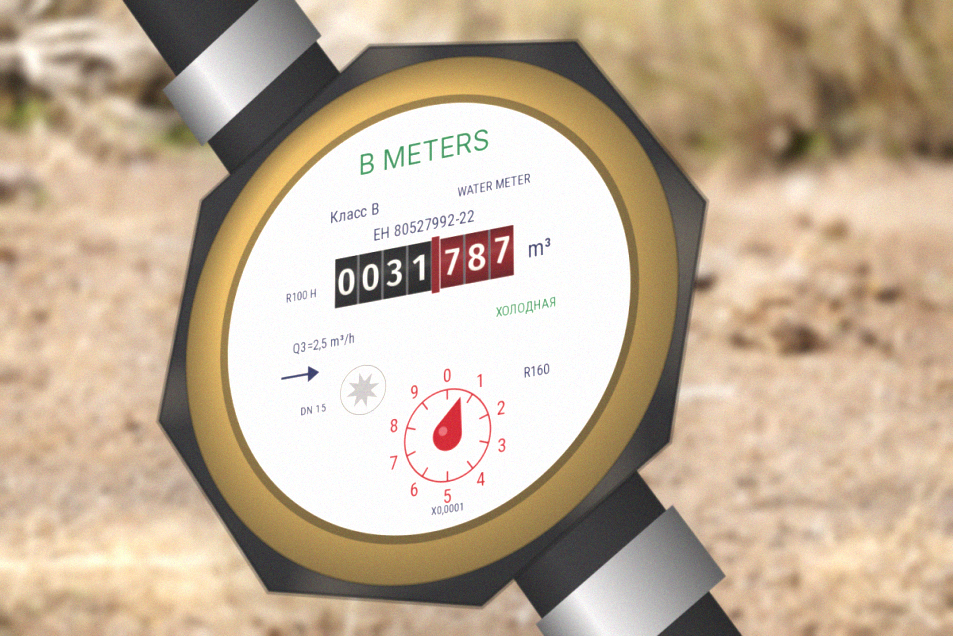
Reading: **31.7870** m³
